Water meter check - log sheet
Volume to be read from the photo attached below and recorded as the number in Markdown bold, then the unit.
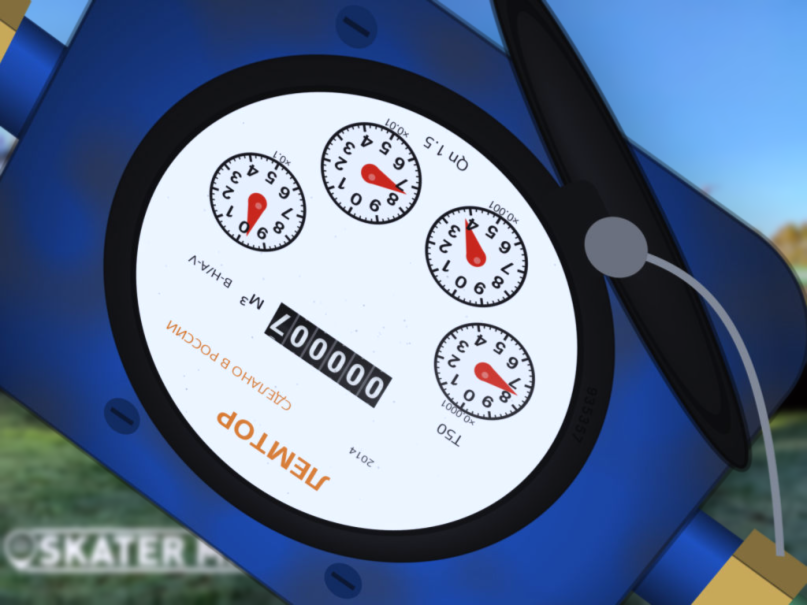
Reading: **6.9737** m³
